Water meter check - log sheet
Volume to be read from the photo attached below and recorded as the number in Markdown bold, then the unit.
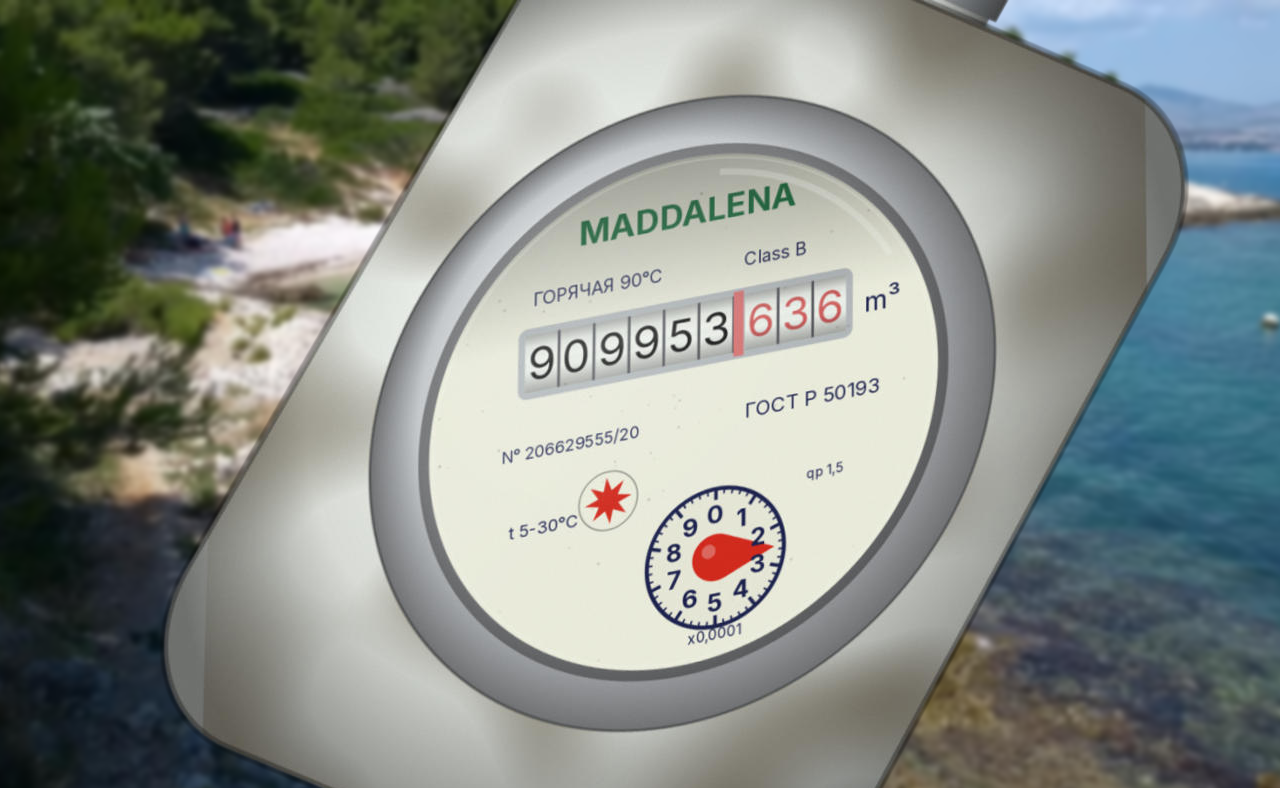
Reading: **909953.6362** m³
